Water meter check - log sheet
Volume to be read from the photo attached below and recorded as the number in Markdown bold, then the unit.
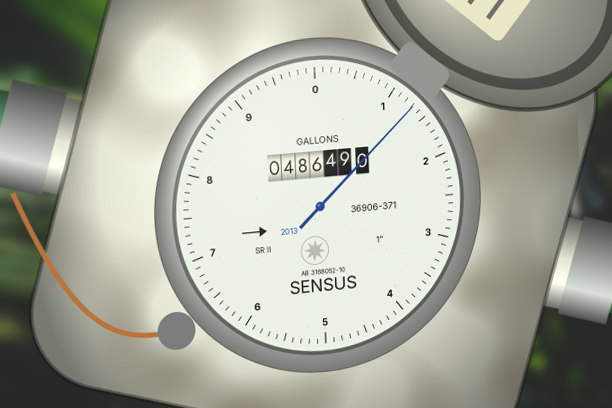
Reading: **486491.3** gal
